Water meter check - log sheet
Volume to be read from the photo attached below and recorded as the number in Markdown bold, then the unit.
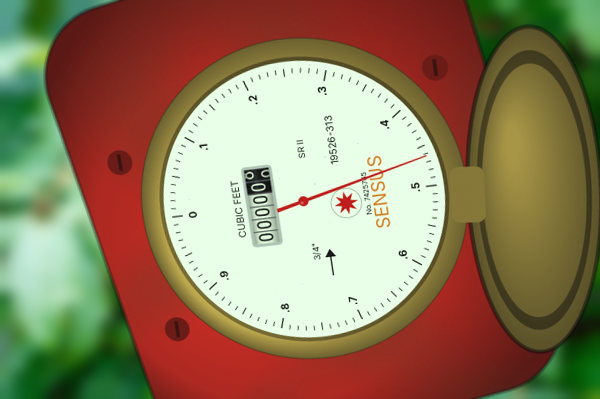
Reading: **8.46** ft³
